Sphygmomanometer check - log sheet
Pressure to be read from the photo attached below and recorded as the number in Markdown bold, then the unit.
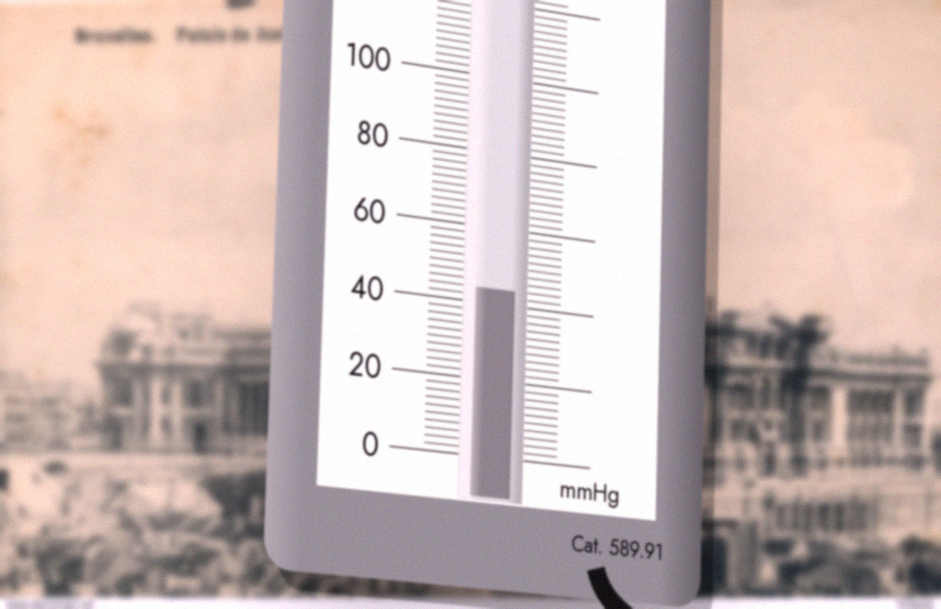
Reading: **44** mmHg
